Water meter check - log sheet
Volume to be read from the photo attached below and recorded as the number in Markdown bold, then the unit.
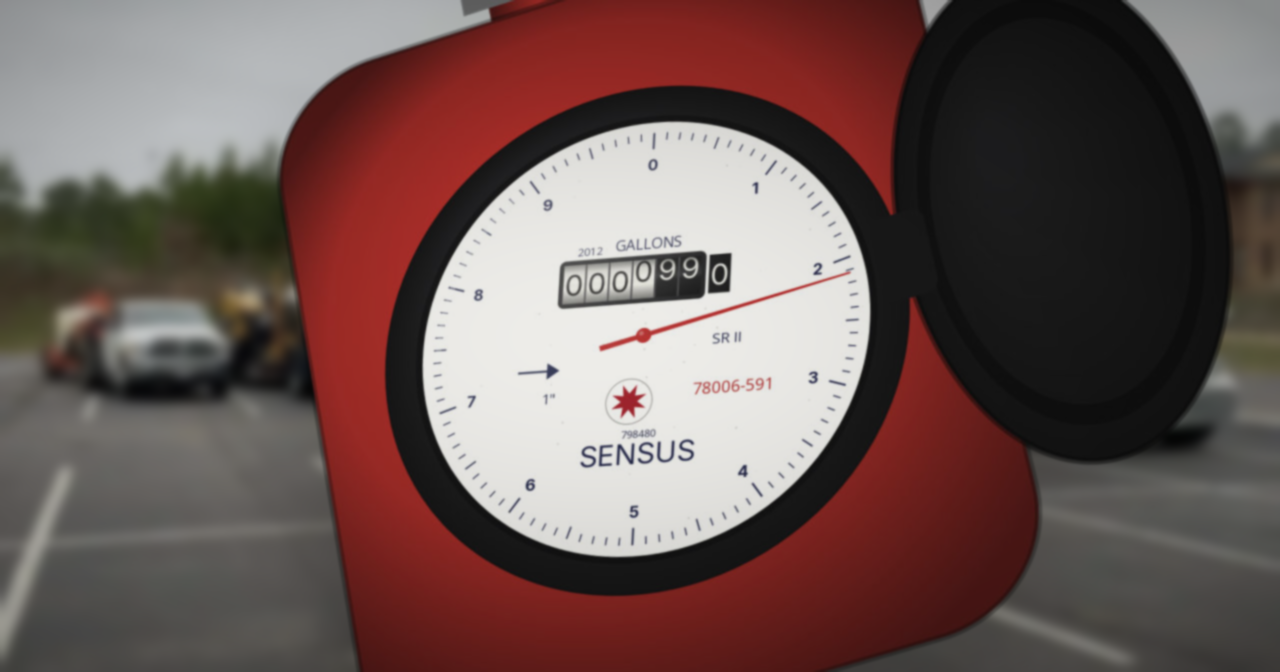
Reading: **992.1** gal
